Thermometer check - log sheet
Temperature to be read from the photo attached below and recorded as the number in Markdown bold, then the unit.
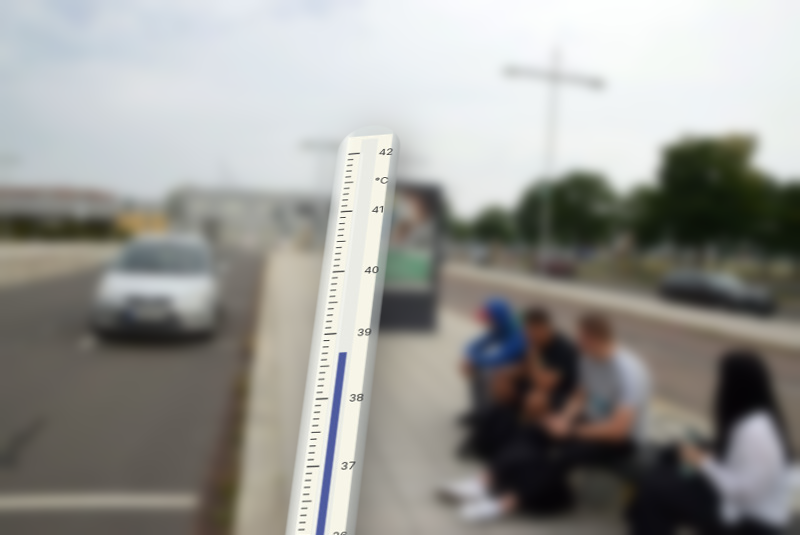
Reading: **38.7** °C
